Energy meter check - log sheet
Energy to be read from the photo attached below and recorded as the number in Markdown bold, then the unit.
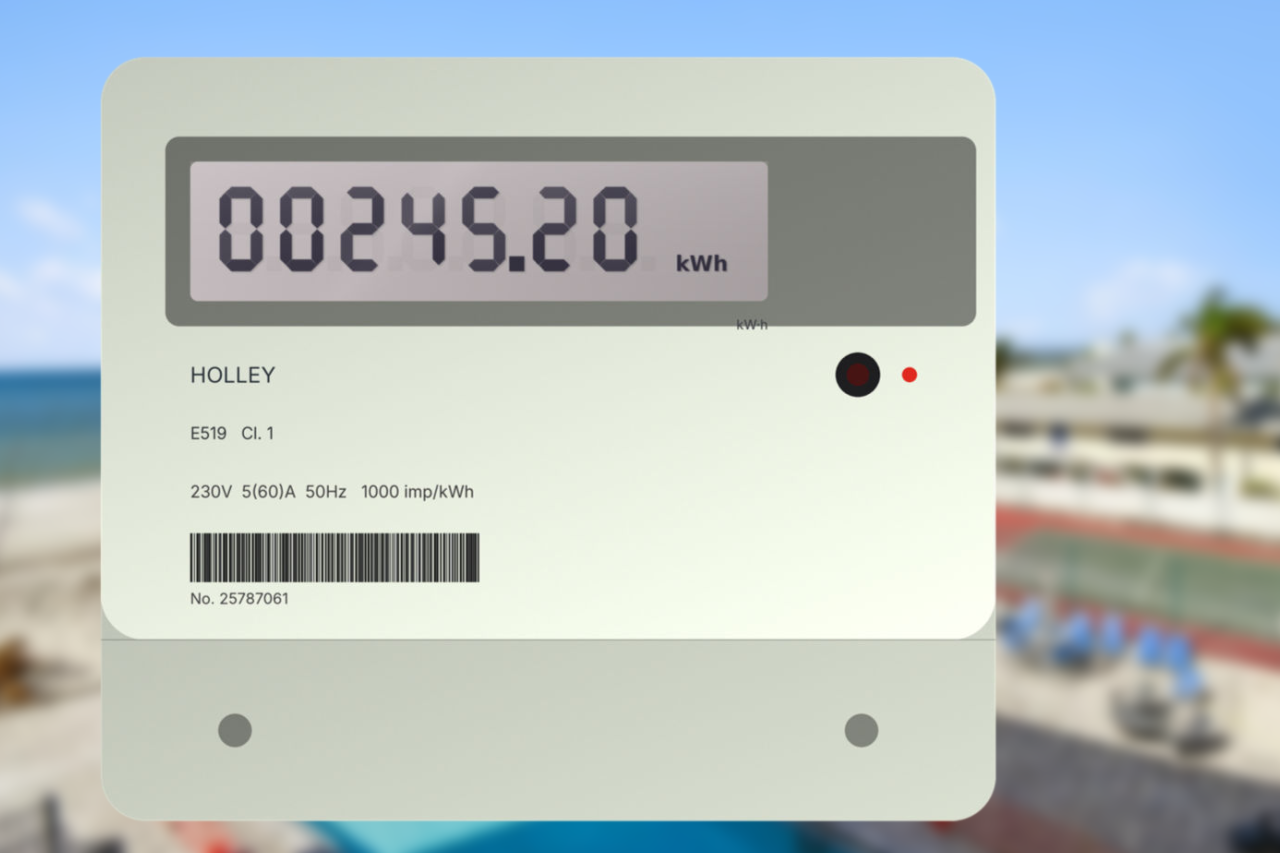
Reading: **245.20** kWh
